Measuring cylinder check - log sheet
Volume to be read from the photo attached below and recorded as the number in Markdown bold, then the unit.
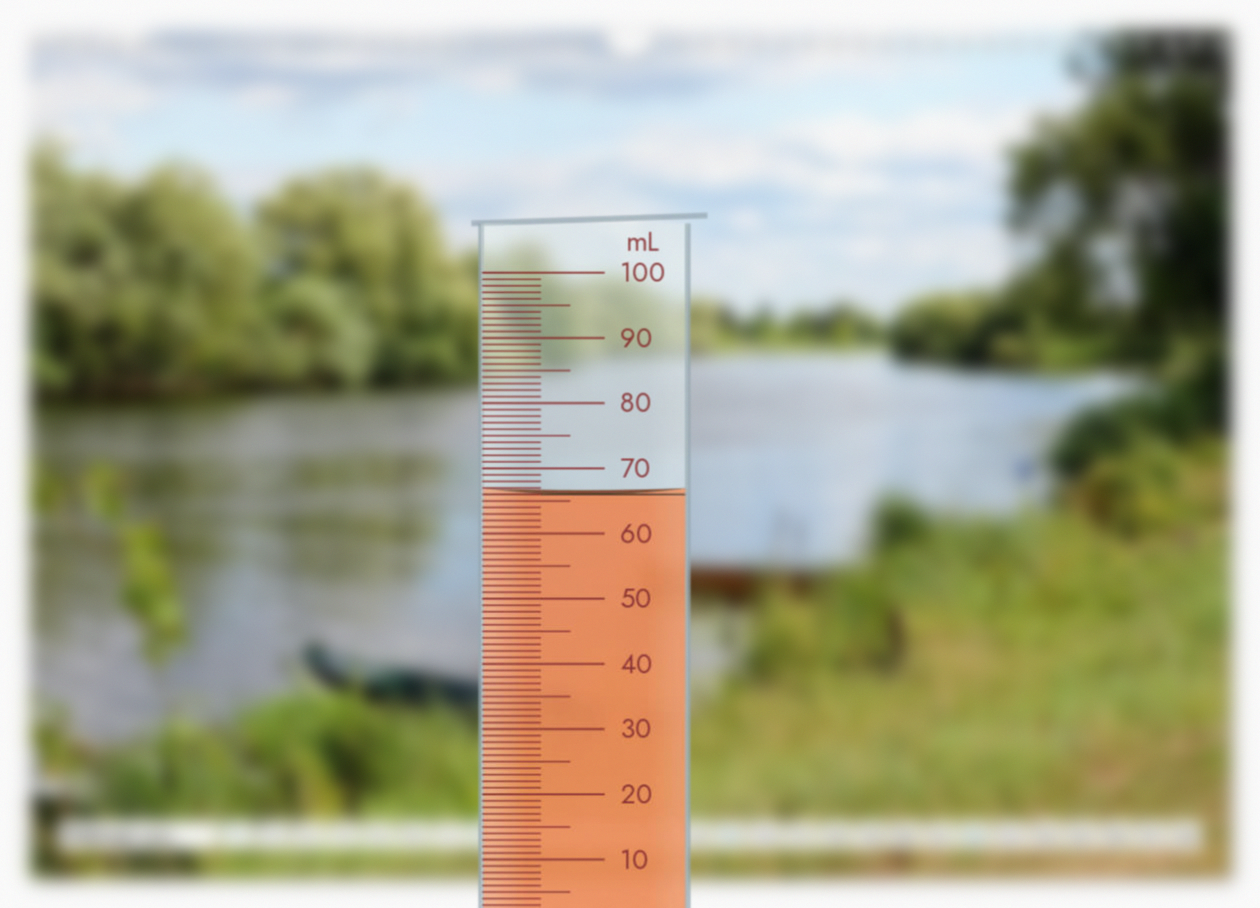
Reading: **66** mL
